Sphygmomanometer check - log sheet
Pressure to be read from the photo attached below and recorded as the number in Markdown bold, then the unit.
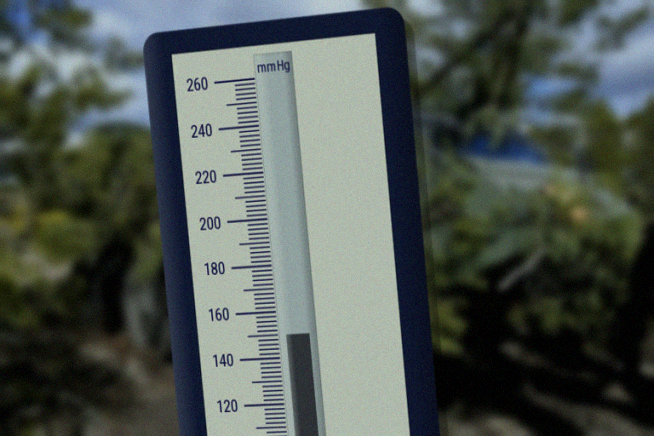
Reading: **150** mmHg
